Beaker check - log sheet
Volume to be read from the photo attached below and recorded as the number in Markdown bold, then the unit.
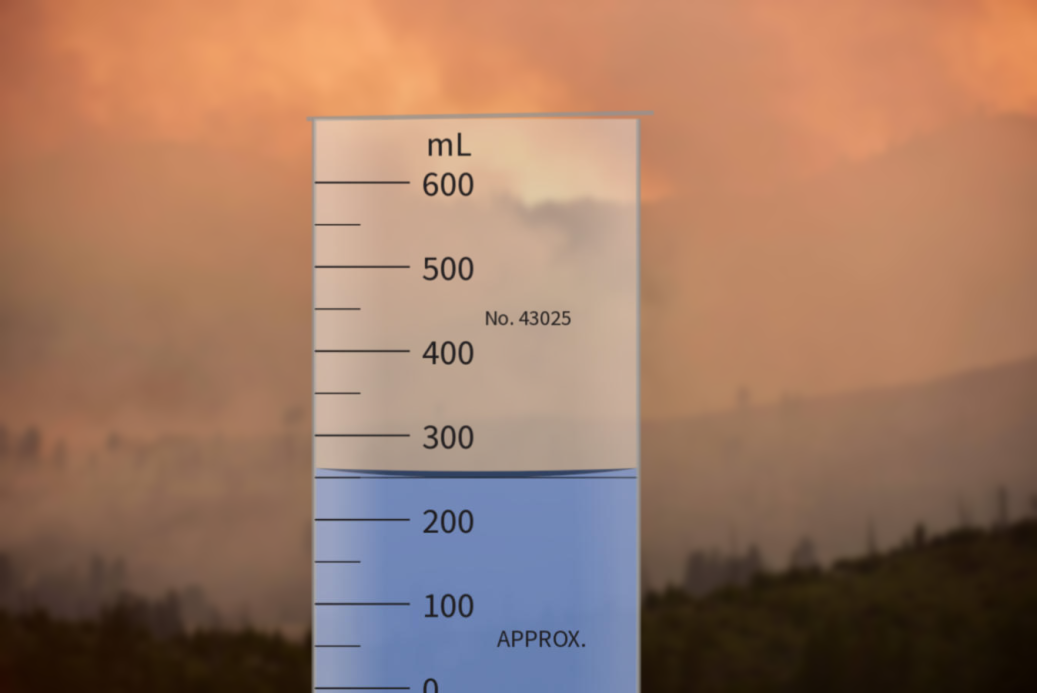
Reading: **250** mL
